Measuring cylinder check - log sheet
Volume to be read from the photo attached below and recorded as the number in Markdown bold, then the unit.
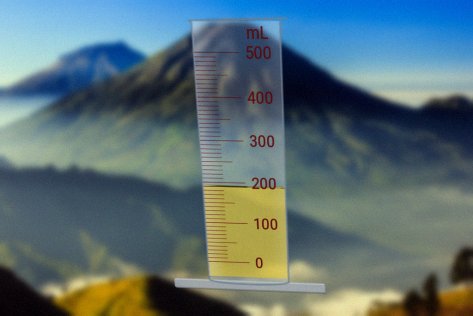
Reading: **190** mL
